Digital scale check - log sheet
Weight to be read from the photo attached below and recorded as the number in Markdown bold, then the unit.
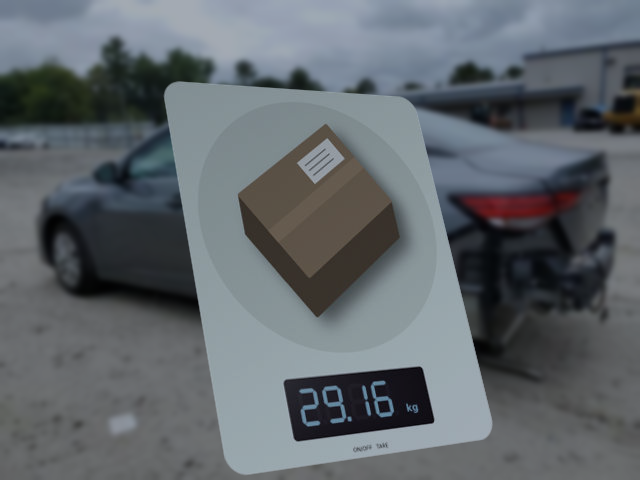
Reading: **29.16** kg
